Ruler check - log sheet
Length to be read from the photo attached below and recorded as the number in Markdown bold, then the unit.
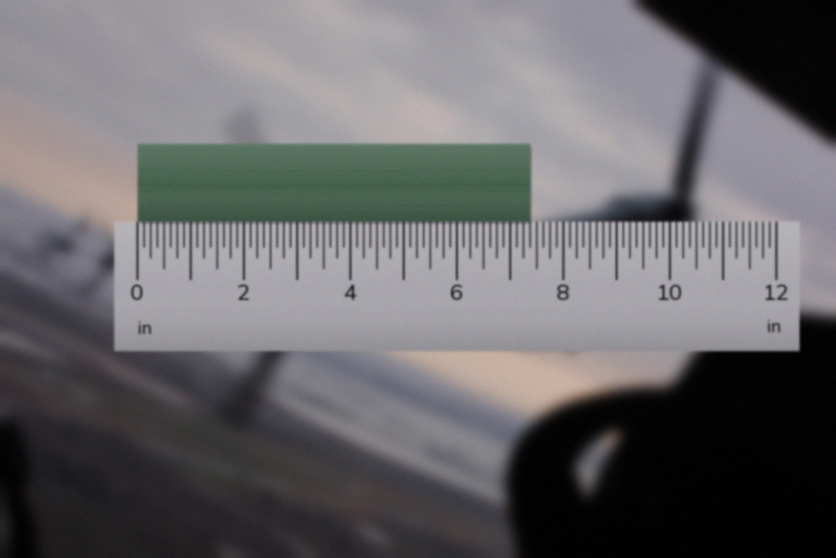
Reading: **7.375** in
